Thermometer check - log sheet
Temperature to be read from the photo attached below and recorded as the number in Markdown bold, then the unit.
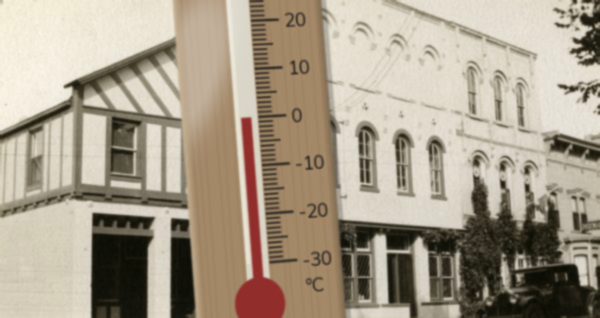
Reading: **0** °C
